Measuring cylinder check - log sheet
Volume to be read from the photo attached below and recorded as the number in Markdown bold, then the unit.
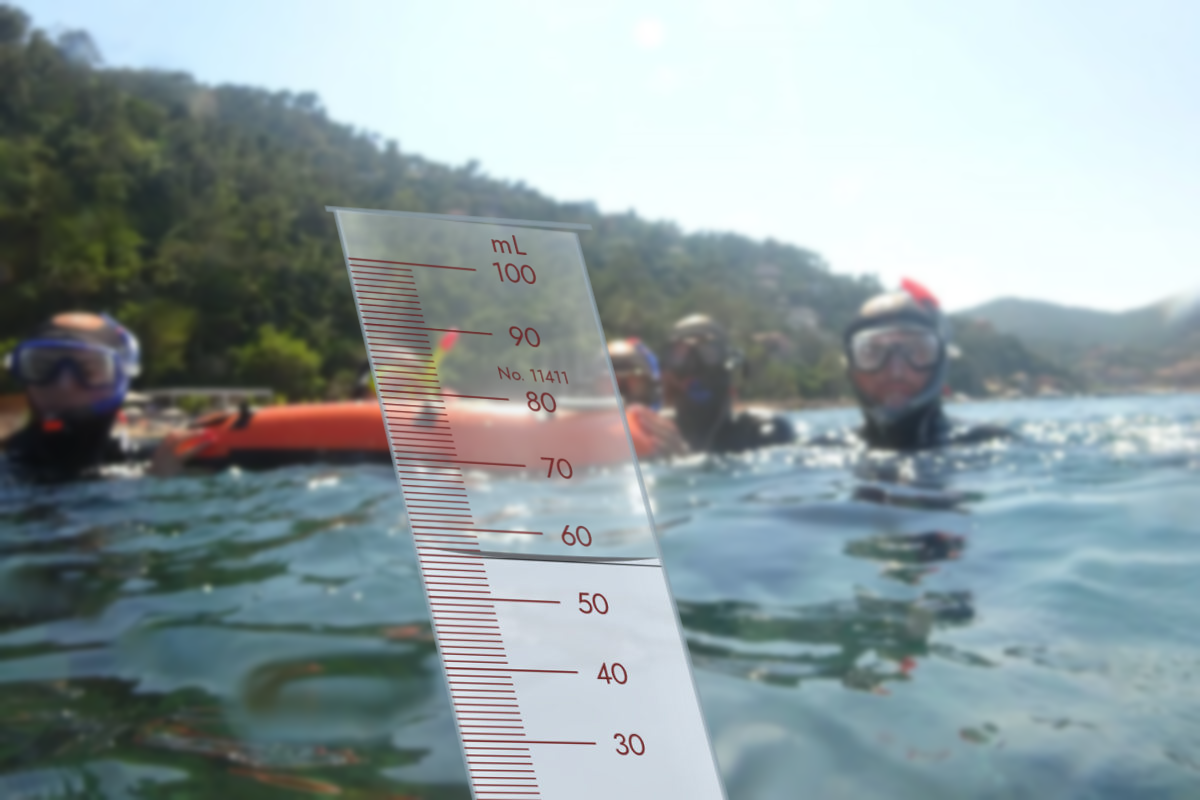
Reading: **56** mL
